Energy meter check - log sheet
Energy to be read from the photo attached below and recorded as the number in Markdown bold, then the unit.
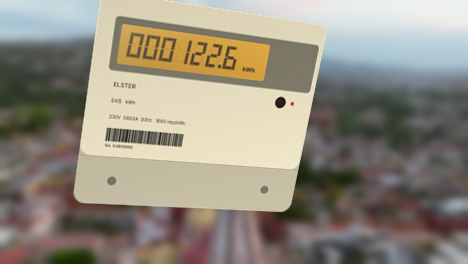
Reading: **122.6** kWh
